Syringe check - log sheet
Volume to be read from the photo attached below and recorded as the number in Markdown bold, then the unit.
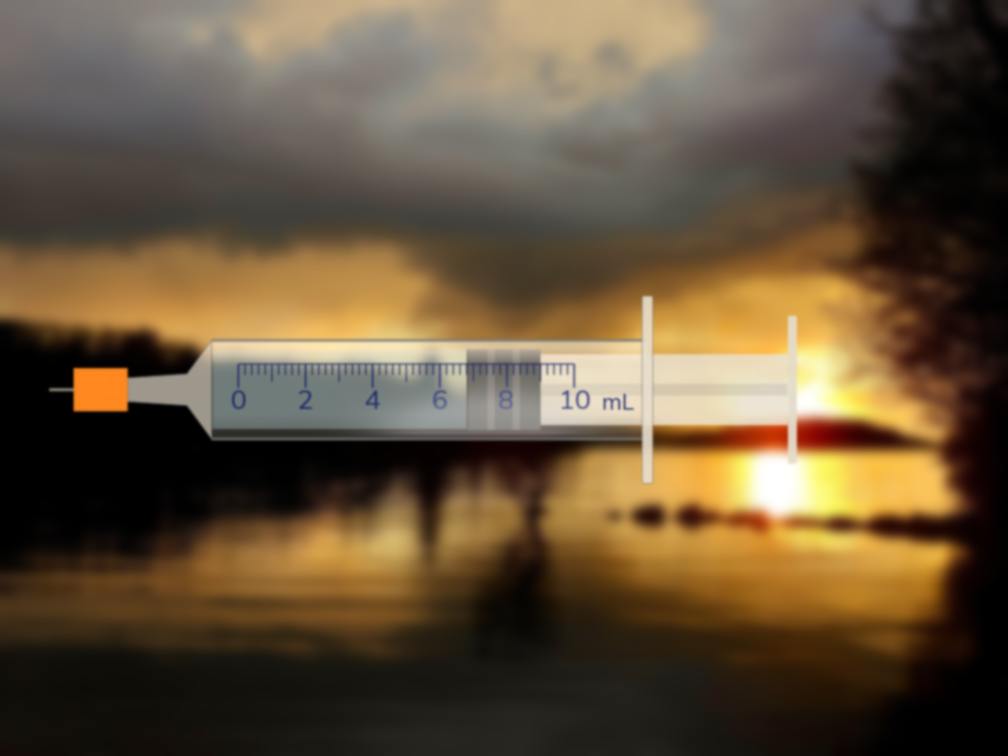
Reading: **6.8** mL
